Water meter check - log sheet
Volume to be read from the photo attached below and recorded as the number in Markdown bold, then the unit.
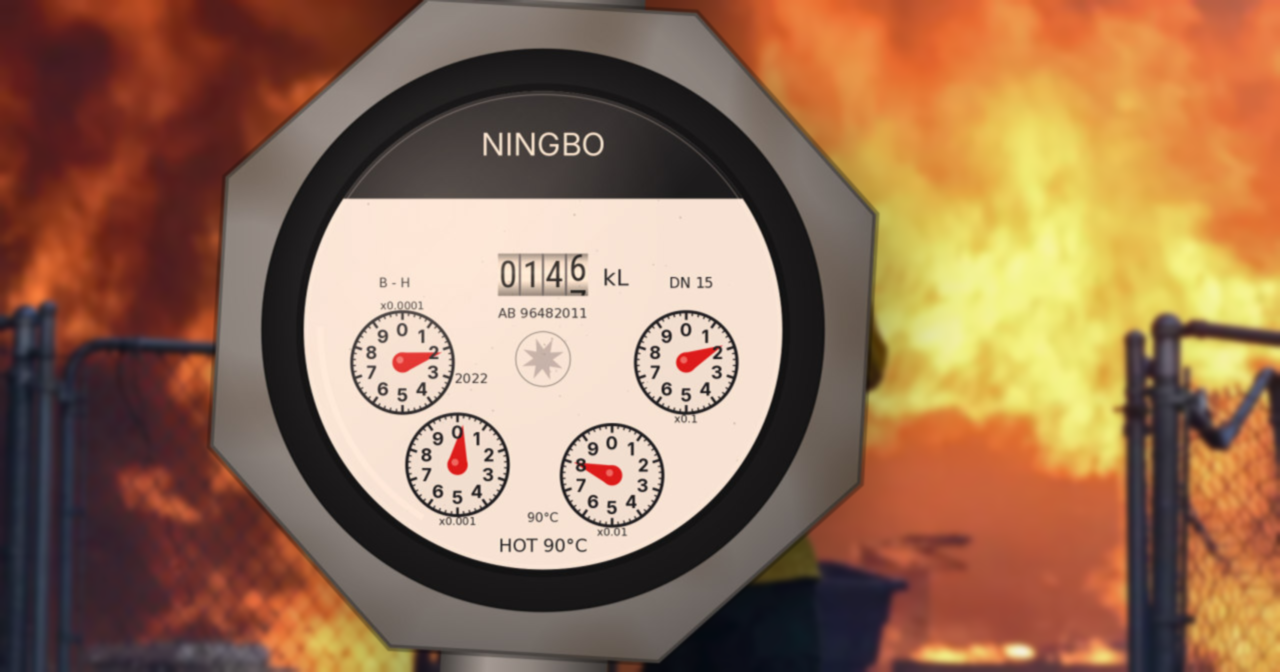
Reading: **146.1802** kL
